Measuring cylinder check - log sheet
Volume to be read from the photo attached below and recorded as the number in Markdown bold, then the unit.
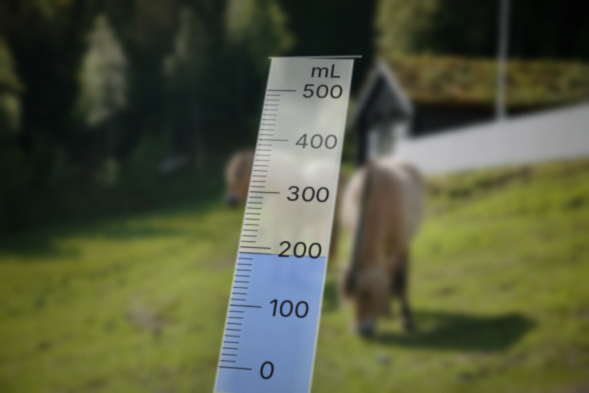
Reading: **190** mL
